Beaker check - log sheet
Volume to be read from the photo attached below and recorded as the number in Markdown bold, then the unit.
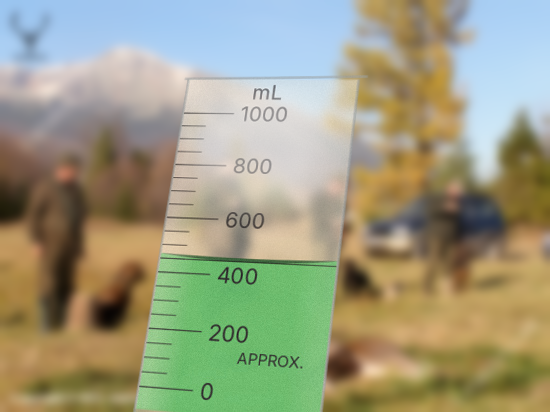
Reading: **450** mL
